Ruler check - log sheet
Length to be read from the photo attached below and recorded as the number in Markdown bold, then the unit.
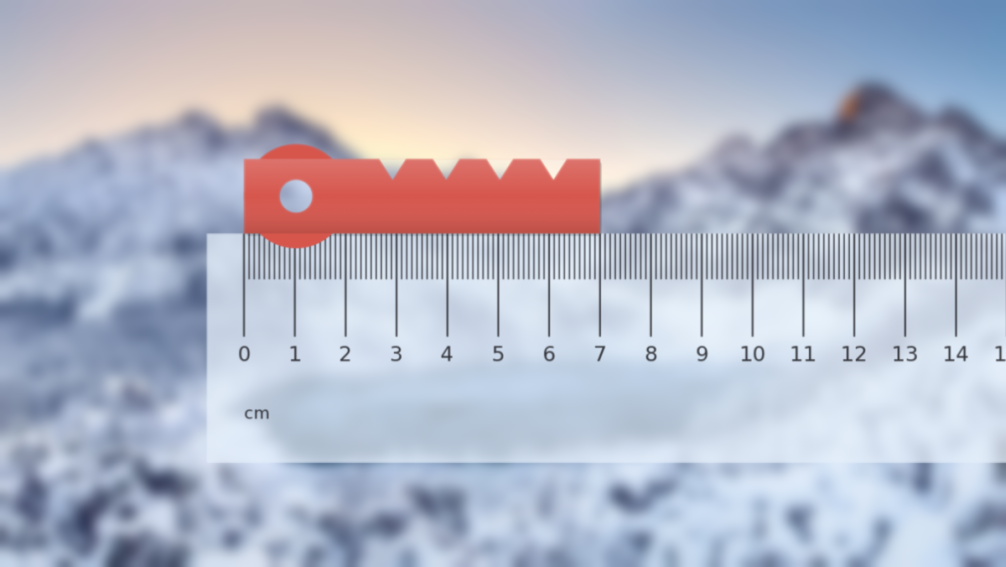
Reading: **7** cm
